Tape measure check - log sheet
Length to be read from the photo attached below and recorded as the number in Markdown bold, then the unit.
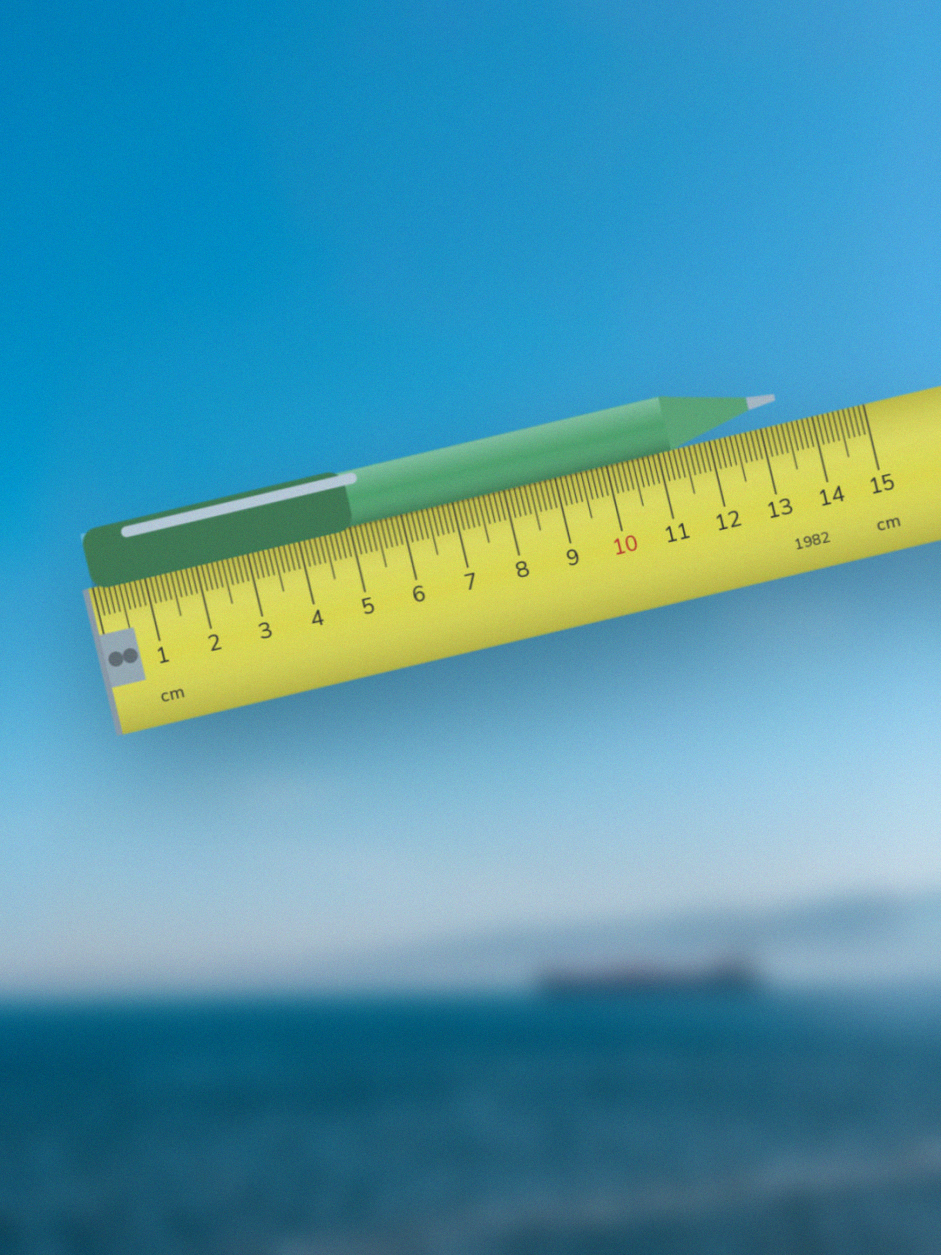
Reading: **13.4** cm
